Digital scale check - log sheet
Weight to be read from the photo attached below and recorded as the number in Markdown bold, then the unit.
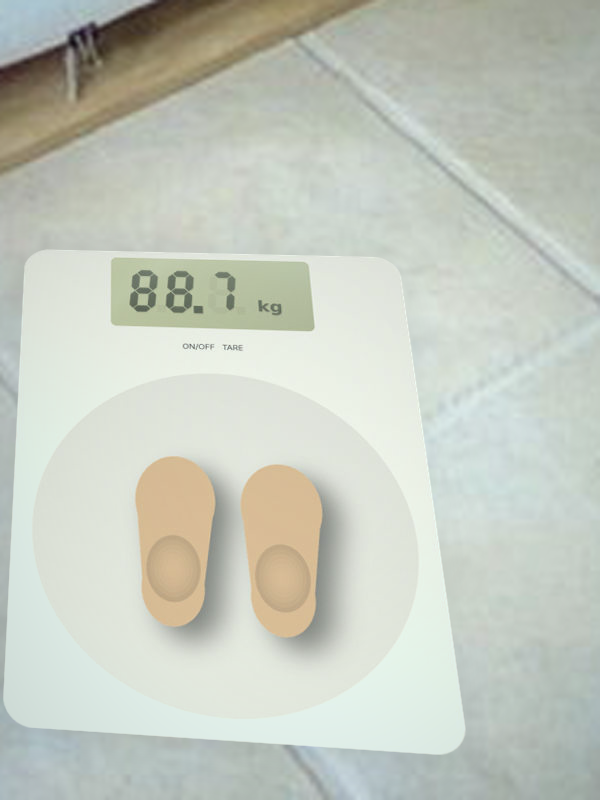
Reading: **88.7** kg
